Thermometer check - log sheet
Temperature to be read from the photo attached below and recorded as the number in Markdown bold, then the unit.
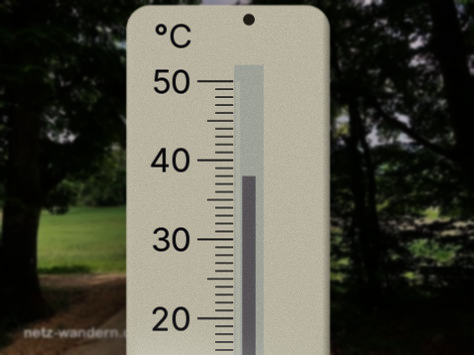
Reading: **38** °C
